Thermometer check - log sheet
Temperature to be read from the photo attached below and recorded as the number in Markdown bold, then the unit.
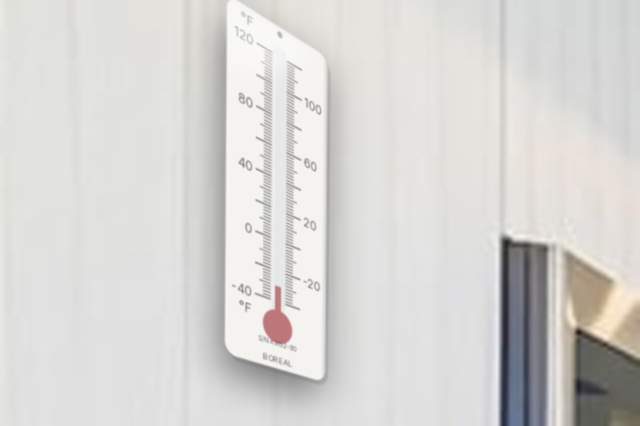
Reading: **-30** °F
